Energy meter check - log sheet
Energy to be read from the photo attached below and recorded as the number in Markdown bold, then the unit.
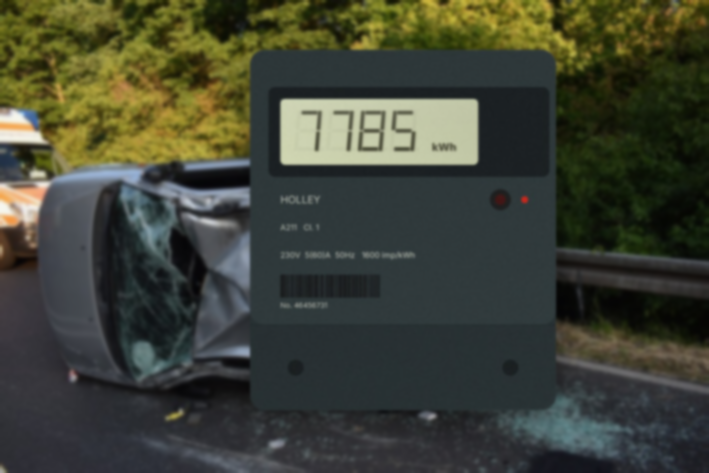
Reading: **7785** kWh
